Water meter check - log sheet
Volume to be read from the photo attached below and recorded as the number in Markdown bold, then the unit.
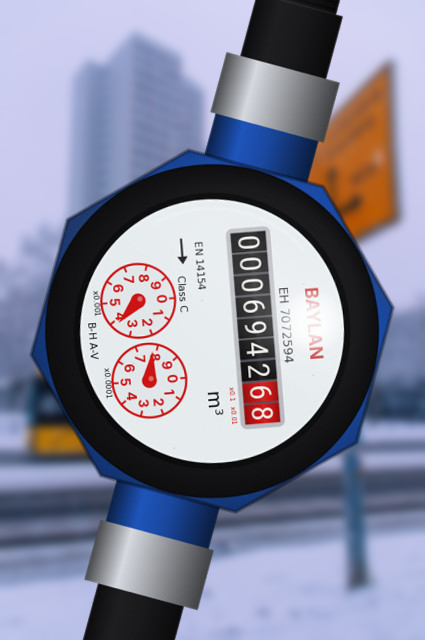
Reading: **6942.6837** m³
